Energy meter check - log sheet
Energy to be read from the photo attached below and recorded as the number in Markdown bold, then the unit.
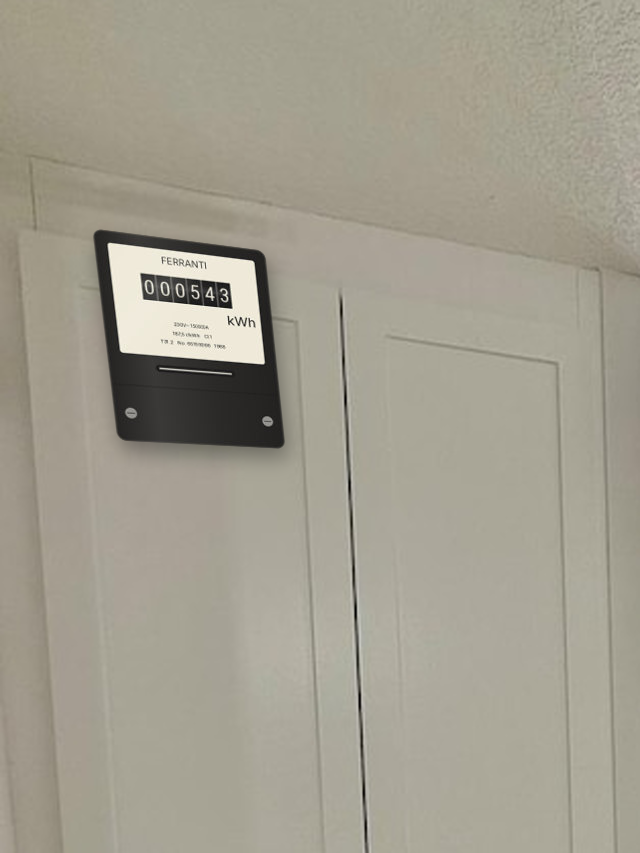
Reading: **543** kWh
